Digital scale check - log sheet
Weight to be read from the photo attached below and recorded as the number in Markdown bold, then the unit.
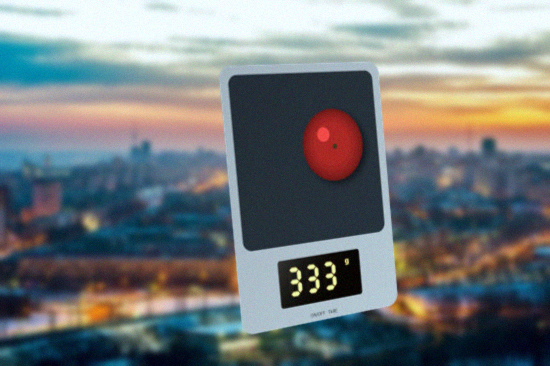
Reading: **333** g
